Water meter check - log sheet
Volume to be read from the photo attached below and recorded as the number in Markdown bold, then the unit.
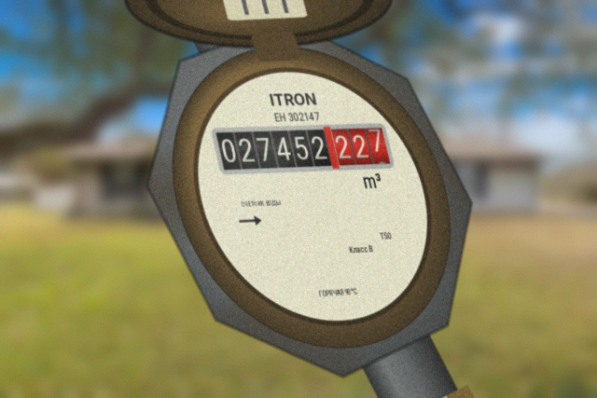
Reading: **27452.227** m³
